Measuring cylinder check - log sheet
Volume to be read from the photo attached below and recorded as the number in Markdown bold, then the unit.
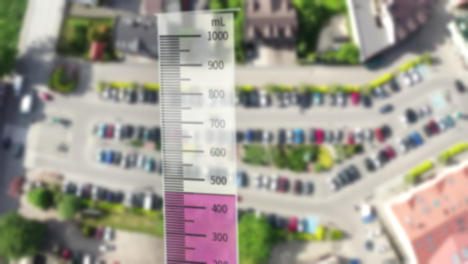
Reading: **450** mL
